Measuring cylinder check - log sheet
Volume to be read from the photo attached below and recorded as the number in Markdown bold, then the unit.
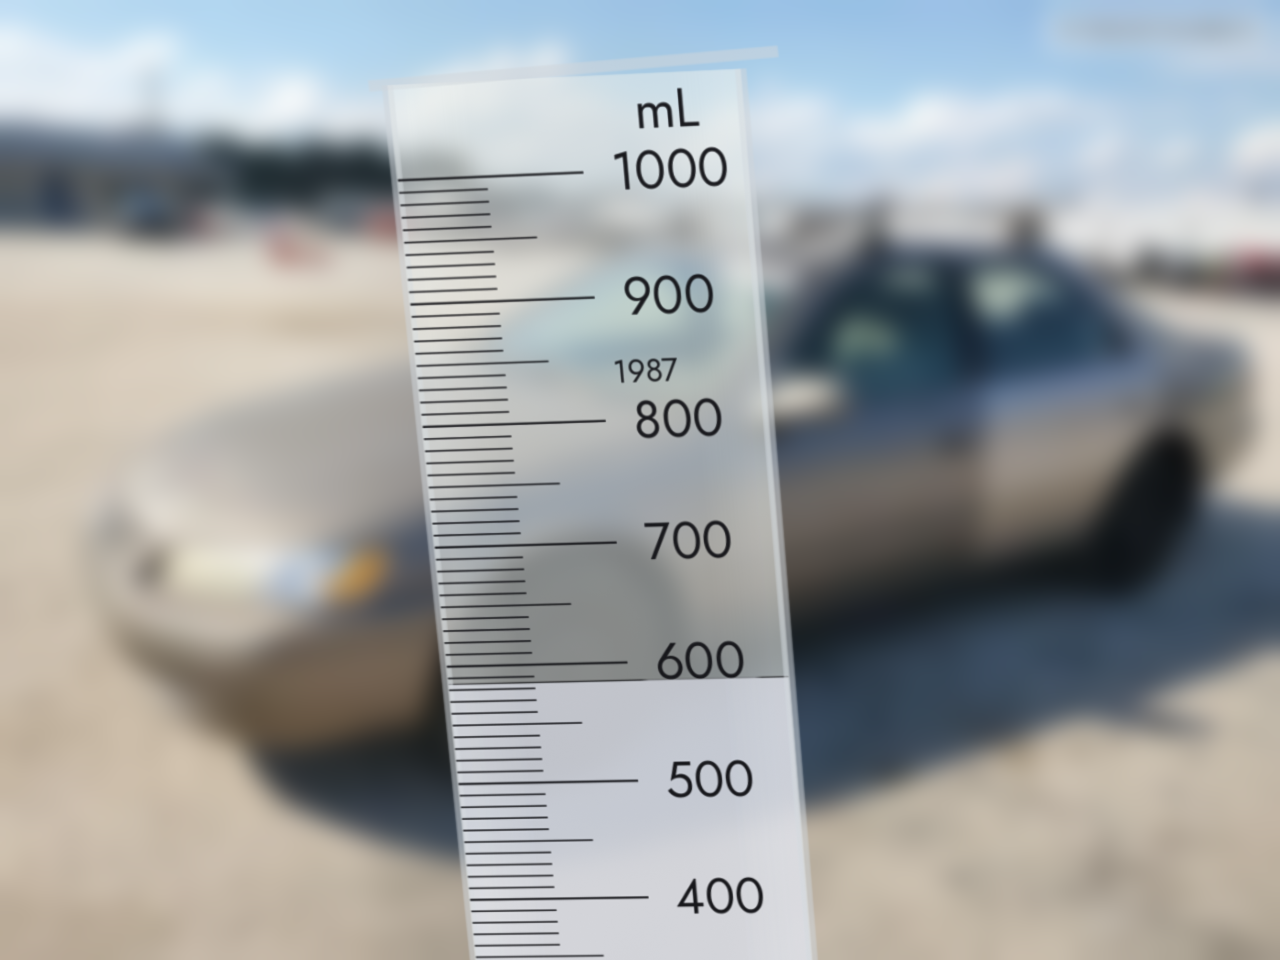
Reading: **585** mL
